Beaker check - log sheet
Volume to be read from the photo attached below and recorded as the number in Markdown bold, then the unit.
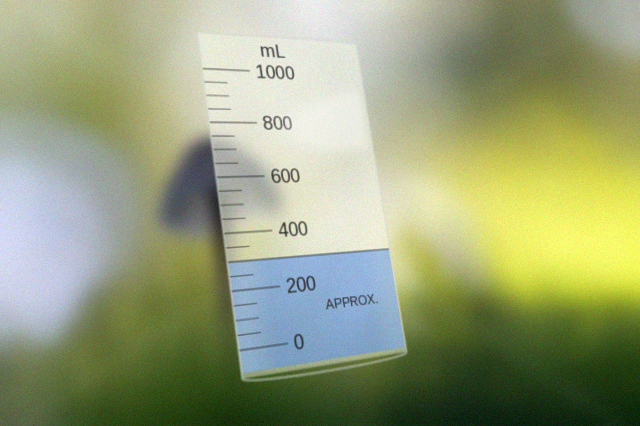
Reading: **300** mL
